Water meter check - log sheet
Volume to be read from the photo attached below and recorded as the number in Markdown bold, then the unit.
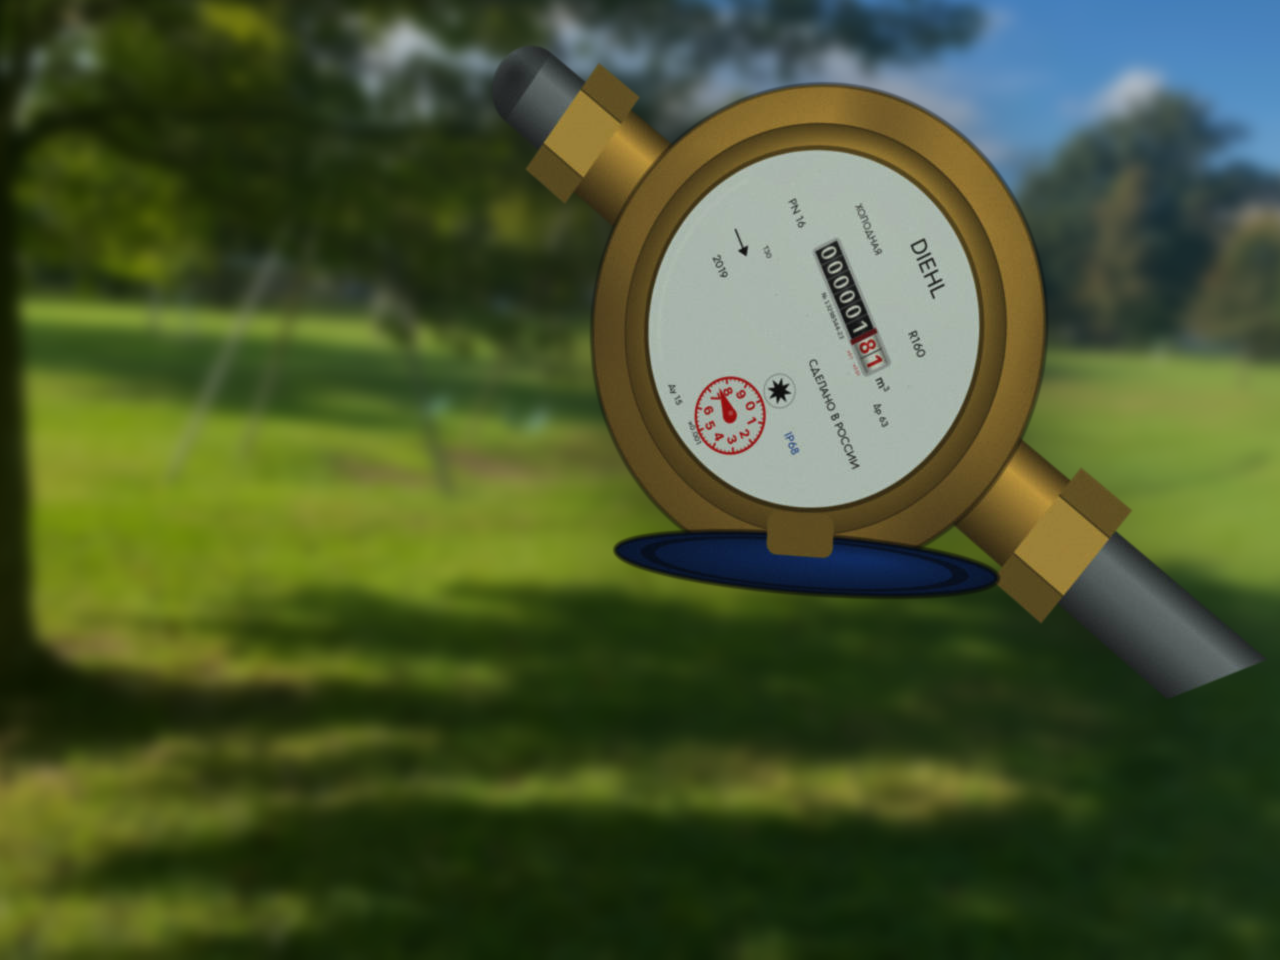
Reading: **1.817** m³
